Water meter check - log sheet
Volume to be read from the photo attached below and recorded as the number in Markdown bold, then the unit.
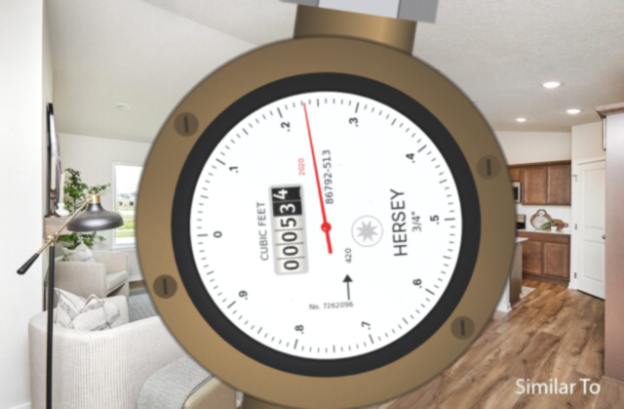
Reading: **534.23** ft³
